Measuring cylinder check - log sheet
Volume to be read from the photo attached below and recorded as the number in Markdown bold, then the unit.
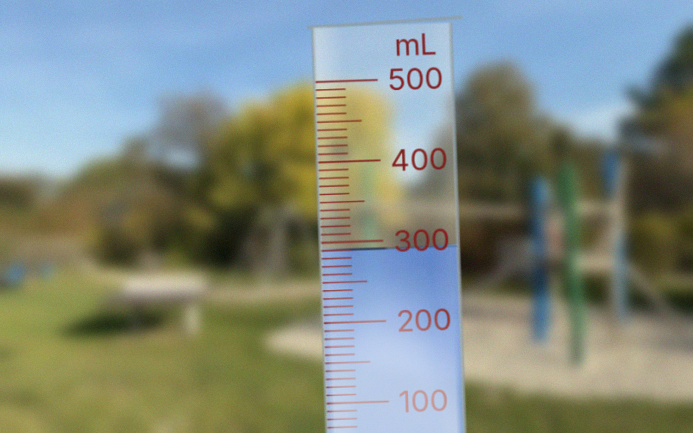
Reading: **290** mL
